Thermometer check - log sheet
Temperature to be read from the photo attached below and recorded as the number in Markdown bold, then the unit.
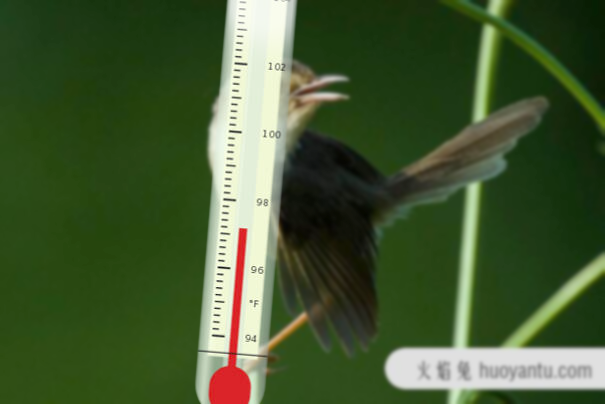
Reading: **97.2** °F
